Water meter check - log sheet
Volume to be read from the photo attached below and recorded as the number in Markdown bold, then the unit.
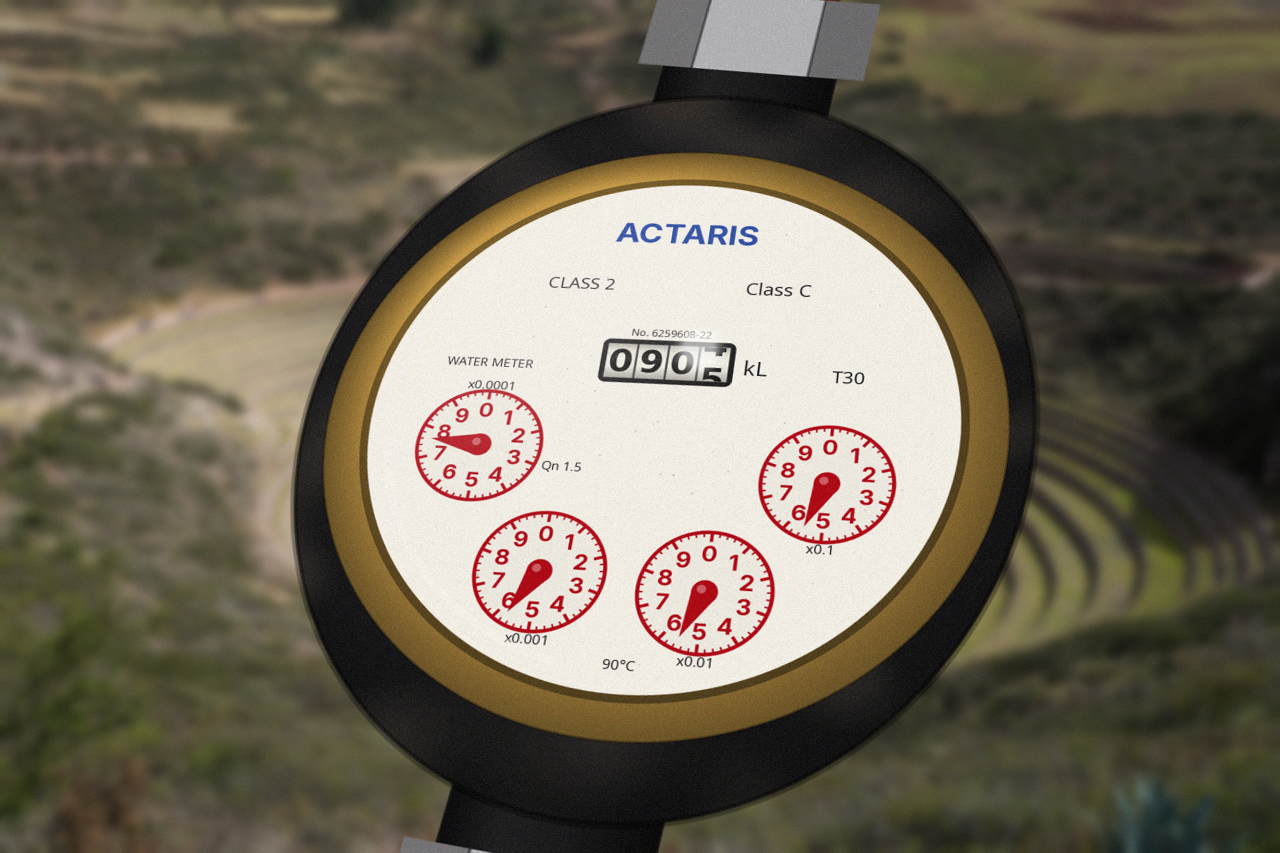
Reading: **904.5557** kL
